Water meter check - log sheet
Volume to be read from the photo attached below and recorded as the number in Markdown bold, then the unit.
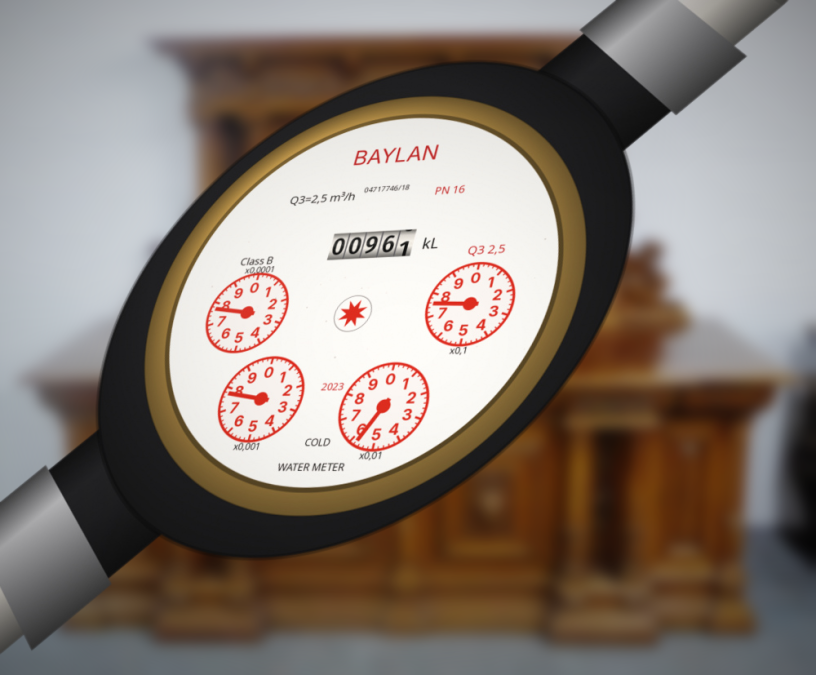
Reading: **960.7577** kL
